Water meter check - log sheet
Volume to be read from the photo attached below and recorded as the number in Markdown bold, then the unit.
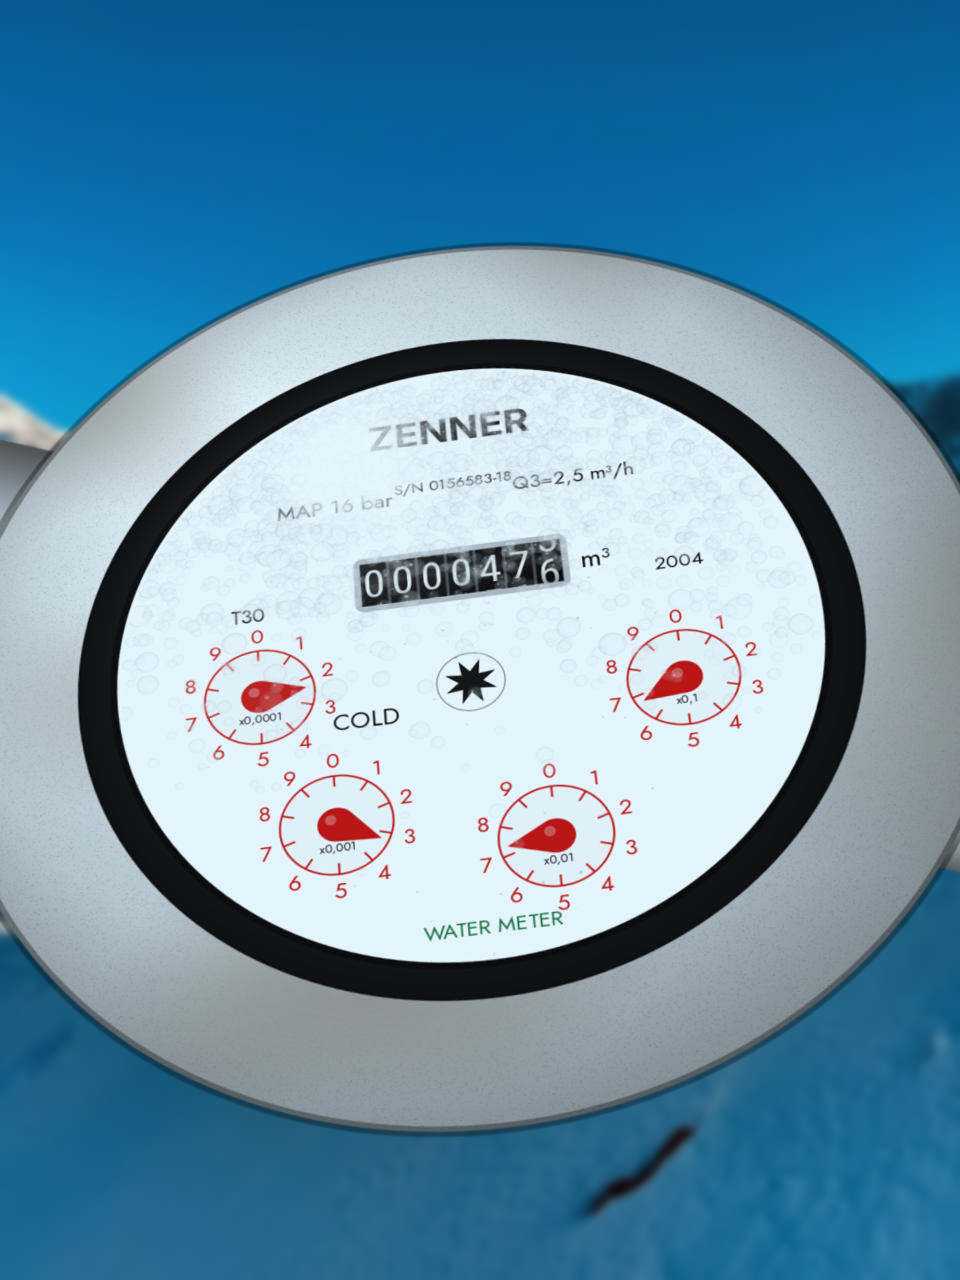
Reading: **475.6732** m³
